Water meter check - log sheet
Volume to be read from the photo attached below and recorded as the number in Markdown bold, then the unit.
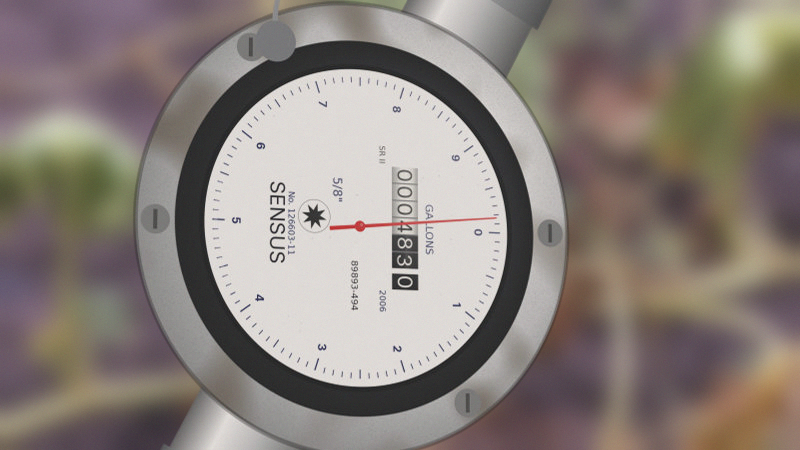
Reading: **4829.8** gal
